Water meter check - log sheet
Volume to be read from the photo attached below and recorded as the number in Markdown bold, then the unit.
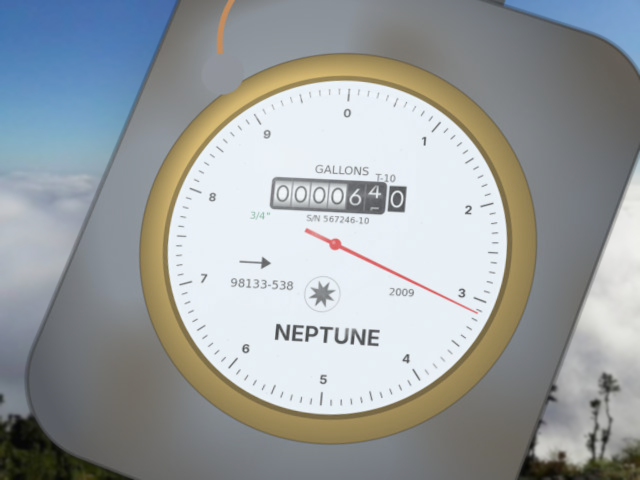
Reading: **643.1** gal
